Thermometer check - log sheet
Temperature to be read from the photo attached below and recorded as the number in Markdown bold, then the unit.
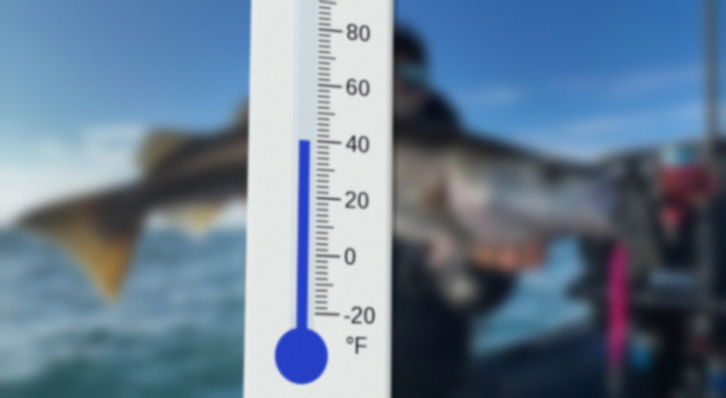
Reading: **40** °F
